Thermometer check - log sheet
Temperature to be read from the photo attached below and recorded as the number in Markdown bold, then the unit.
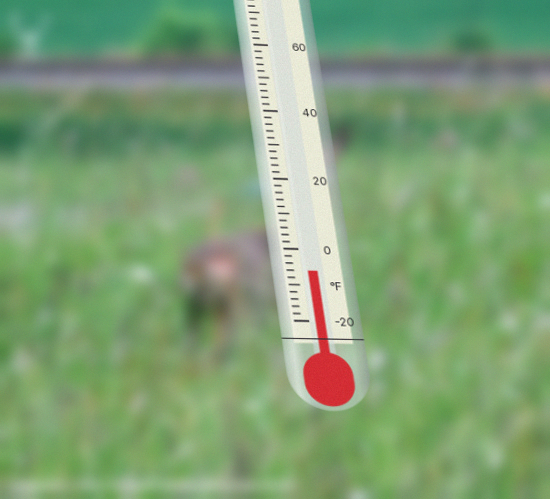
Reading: **-6** °F
